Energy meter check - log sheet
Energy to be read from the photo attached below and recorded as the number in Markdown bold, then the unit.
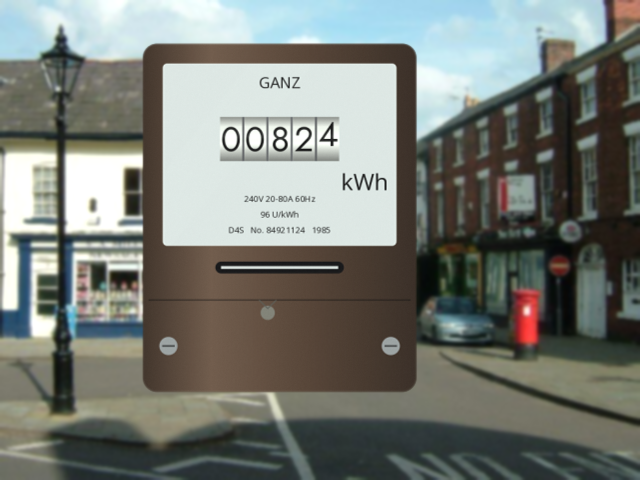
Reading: **824** kWh
